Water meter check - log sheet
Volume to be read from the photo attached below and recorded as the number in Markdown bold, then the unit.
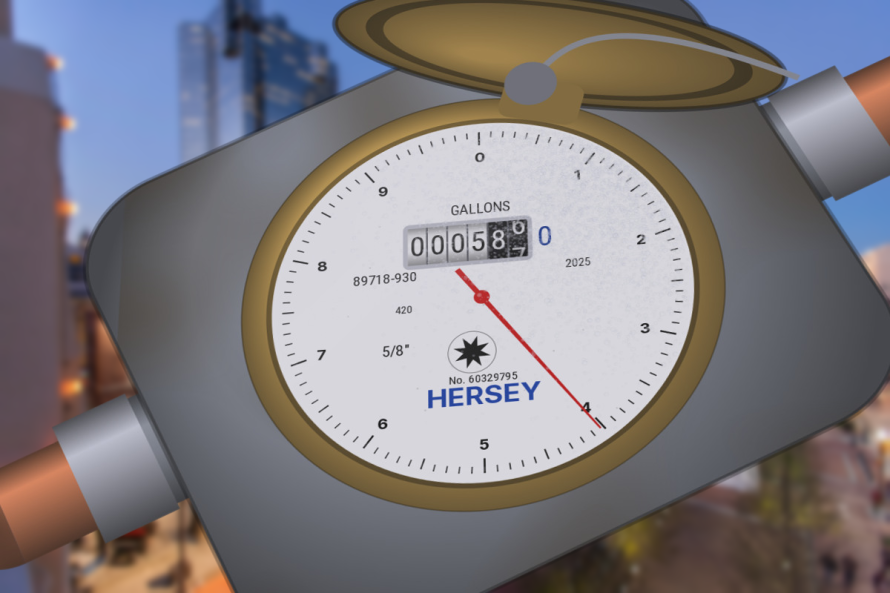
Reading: **5864.0** gal
